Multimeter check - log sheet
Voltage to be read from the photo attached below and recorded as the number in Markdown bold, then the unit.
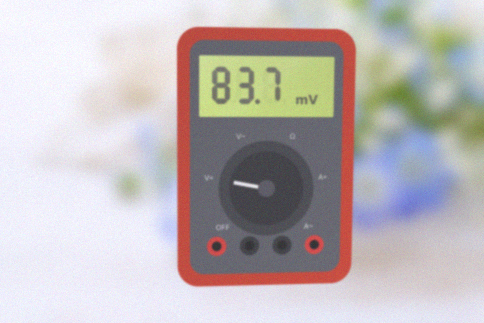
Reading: **83.7** mV
